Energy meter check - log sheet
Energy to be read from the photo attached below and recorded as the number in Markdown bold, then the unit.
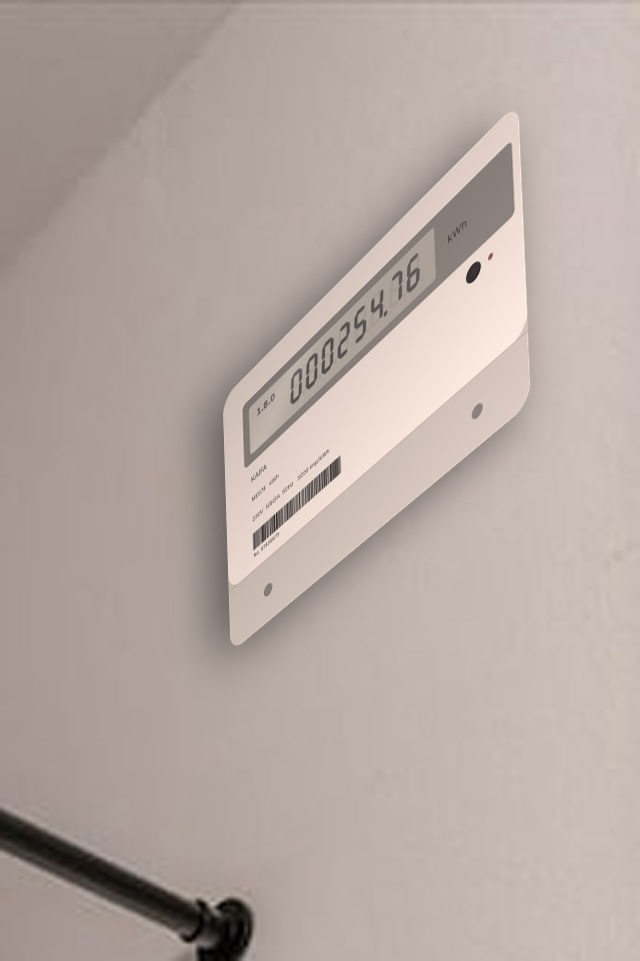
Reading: **254.76** kWh
